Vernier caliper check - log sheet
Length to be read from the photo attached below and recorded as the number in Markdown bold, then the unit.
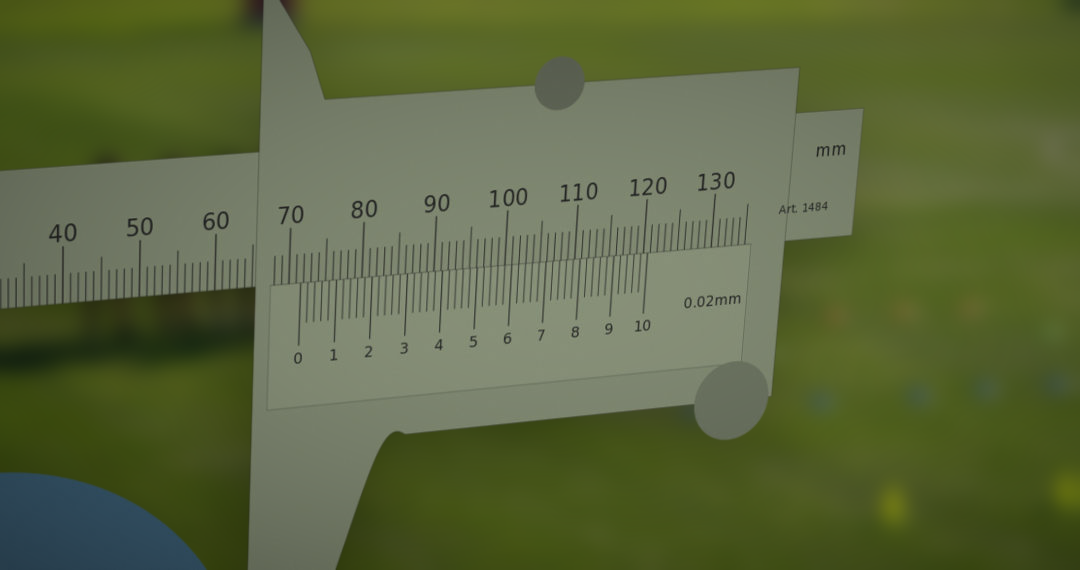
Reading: **71.6** mm
